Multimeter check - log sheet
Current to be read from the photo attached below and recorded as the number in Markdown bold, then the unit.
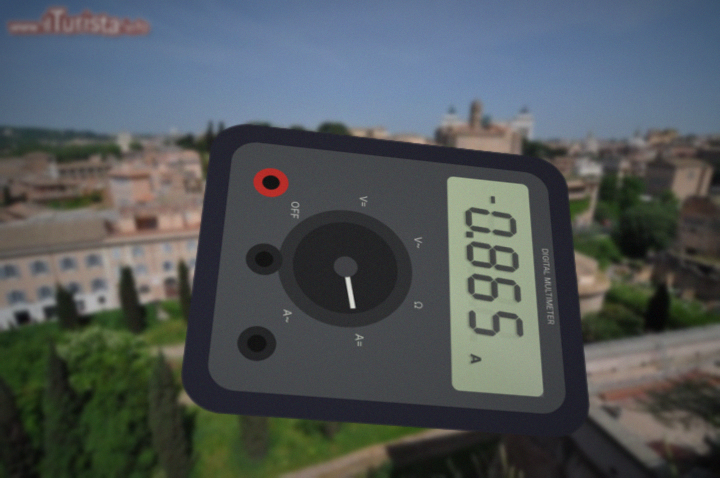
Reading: **-0.865** A
